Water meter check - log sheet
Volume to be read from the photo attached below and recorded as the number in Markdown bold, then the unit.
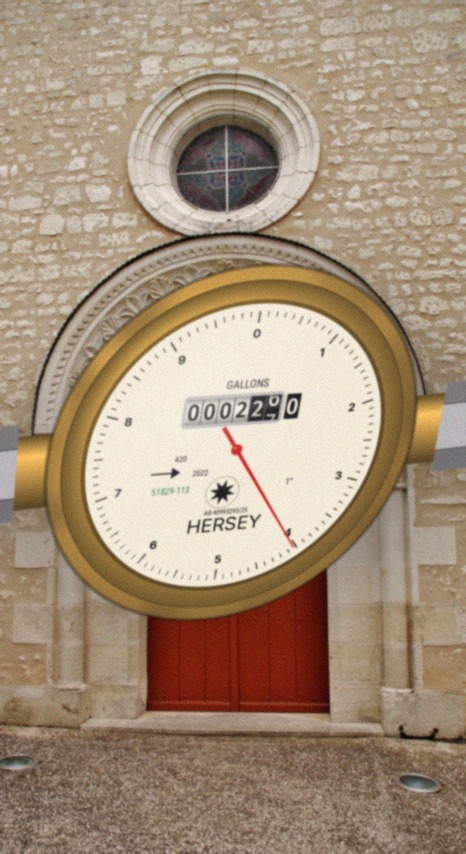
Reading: **2264.0** gal
